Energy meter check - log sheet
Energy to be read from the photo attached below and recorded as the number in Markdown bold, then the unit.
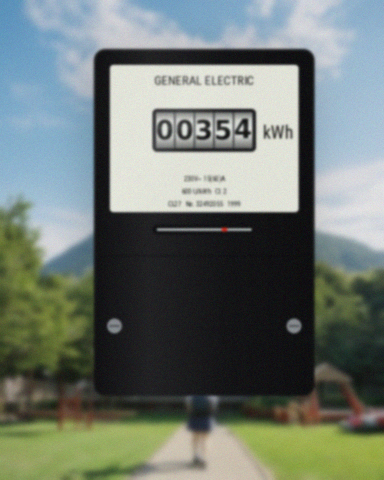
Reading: **354** kWh
